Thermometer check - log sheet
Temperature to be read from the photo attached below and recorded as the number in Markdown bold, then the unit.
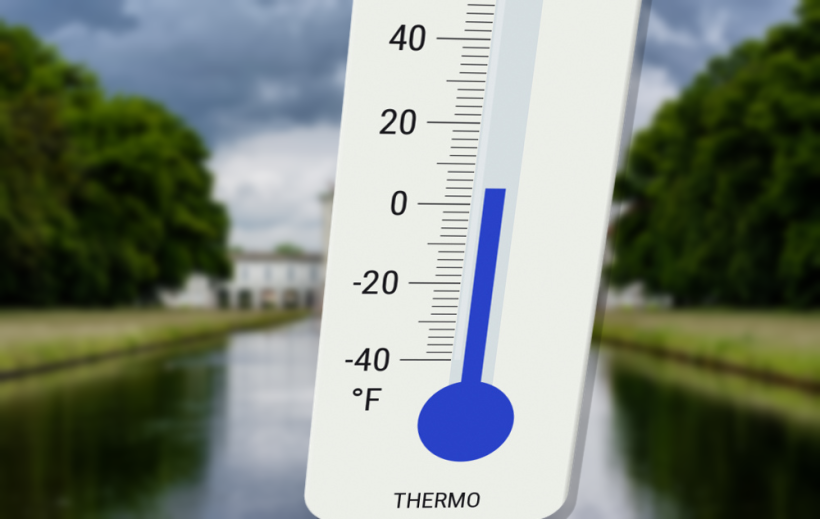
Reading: **4** °F
